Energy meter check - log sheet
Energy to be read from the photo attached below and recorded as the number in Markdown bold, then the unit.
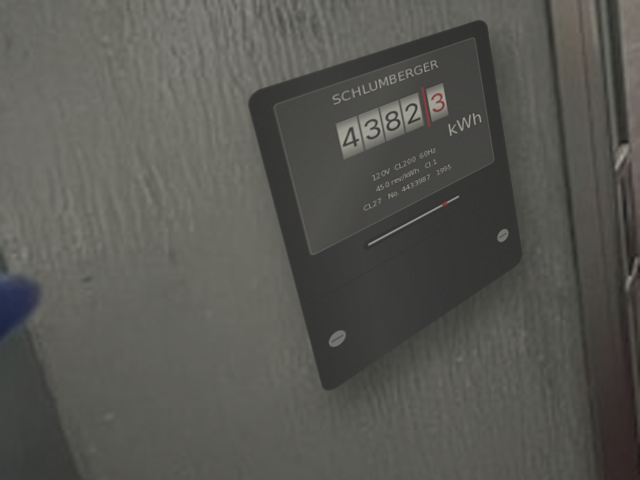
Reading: **4382.3** kWh
